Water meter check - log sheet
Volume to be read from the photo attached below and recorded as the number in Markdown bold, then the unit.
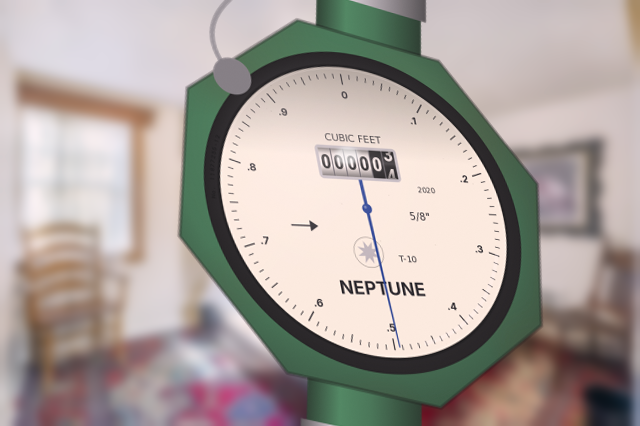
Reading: **3.49** ft³
